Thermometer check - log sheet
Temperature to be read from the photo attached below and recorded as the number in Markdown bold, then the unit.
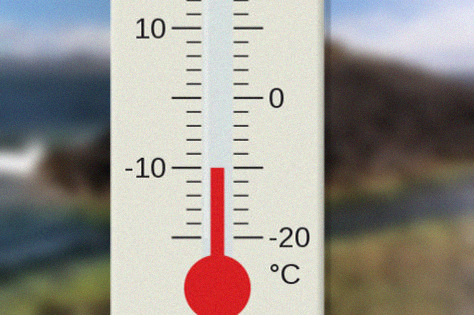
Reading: **-10** °C
